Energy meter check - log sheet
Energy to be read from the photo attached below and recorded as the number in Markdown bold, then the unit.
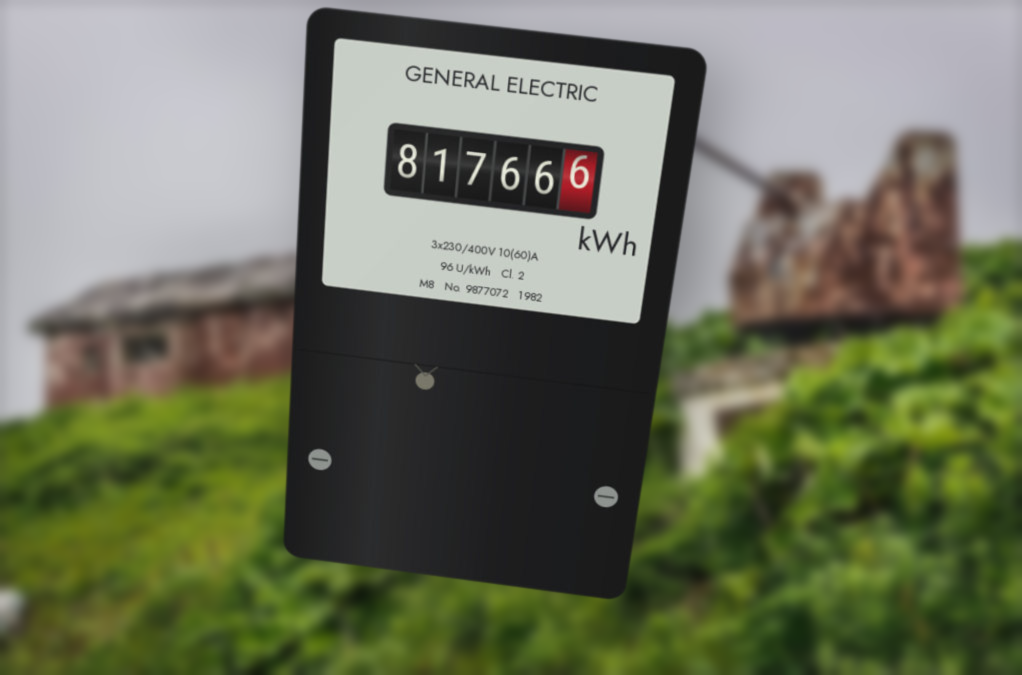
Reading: **81766.6** kWh
